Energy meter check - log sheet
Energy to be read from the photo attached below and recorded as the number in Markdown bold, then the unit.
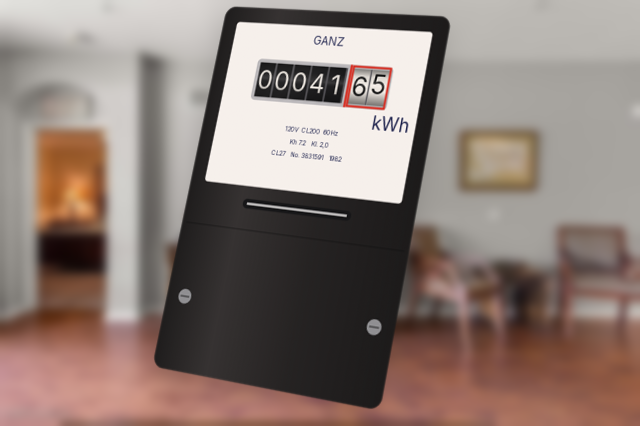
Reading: **41.65** kWh
